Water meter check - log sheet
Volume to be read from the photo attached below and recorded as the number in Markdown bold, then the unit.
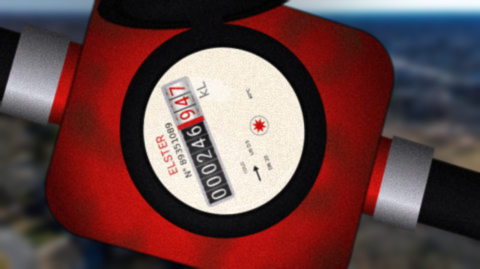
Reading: **246.947** kL
